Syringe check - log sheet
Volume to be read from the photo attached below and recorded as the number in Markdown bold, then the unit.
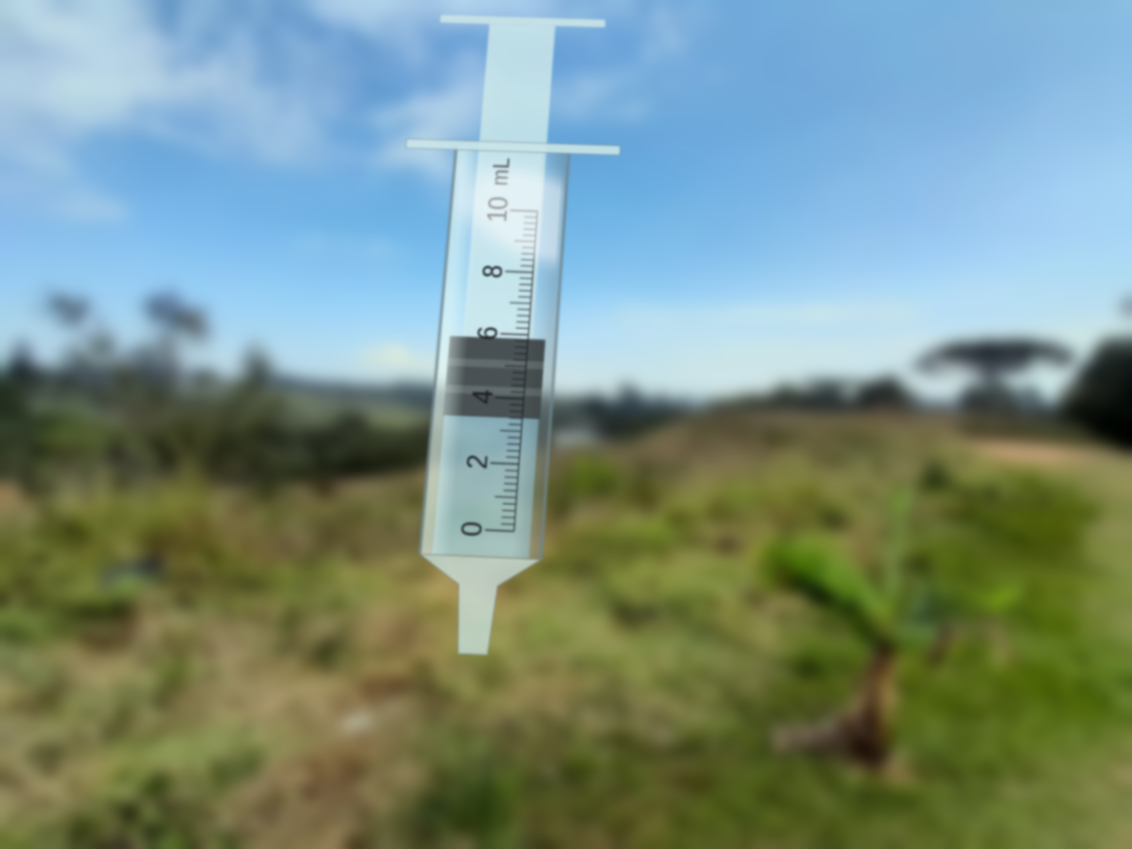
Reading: **3.4** mL
